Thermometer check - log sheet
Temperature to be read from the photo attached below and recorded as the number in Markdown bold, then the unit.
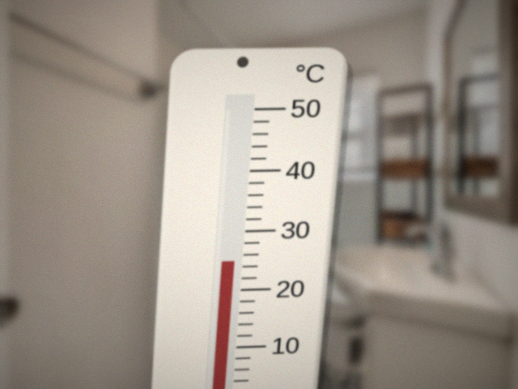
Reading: **25** °C
